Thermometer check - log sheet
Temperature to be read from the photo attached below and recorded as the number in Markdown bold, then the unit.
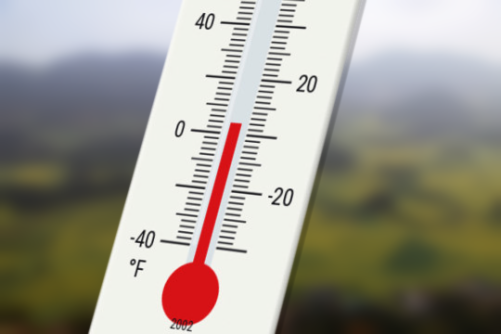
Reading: **4** °F
